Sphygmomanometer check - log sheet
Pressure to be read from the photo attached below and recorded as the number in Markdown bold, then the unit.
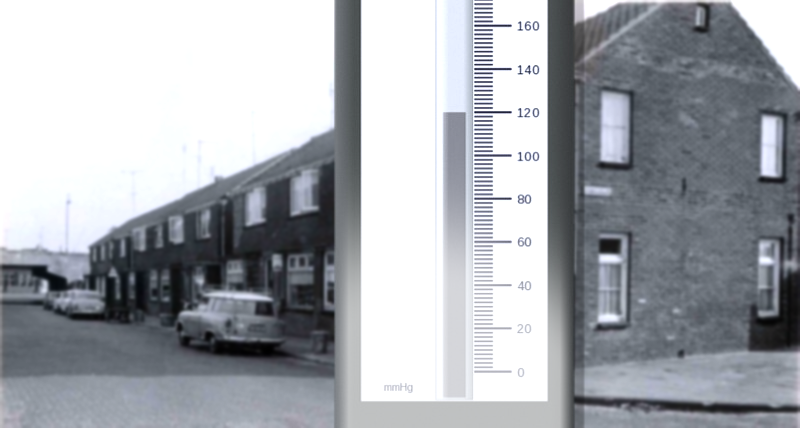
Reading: **120** mmHg
